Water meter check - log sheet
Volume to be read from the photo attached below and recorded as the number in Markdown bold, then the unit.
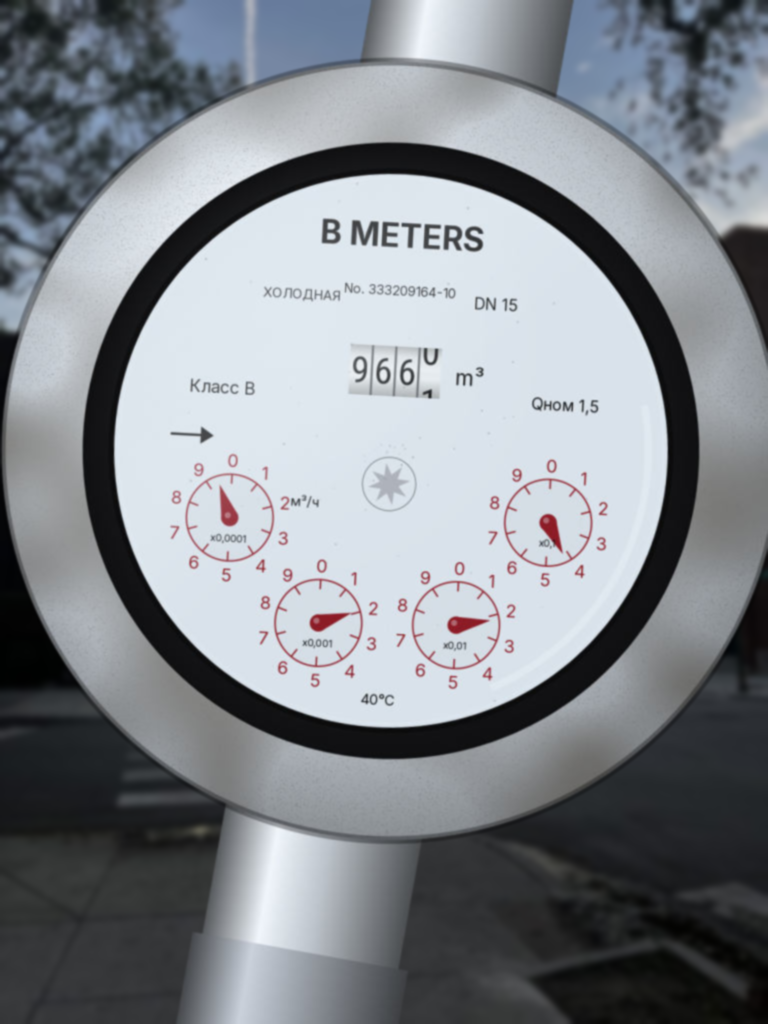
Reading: **9660.4219** m³
